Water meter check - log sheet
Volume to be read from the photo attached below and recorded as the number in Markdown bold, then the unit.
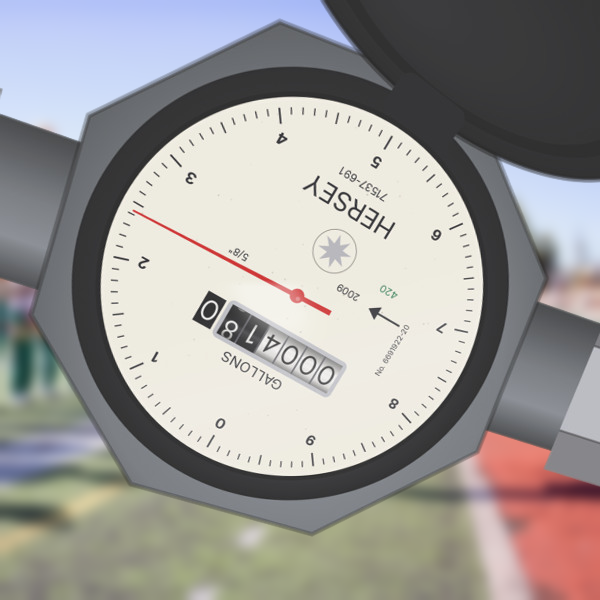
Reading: **4182.4** gal
